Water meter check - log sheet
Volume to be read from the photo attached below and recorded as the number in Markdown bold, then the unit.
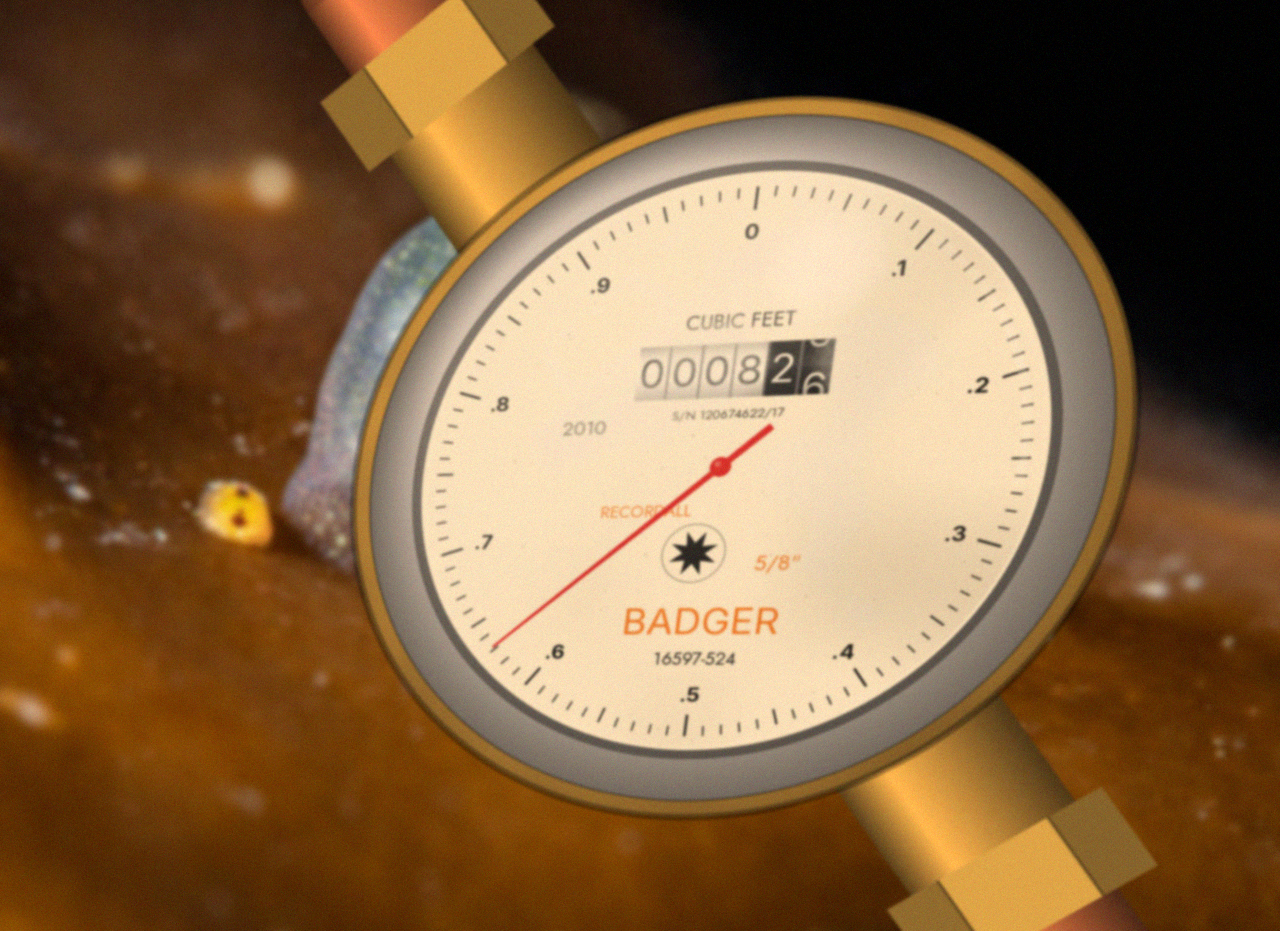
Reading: **825.63** ft³
